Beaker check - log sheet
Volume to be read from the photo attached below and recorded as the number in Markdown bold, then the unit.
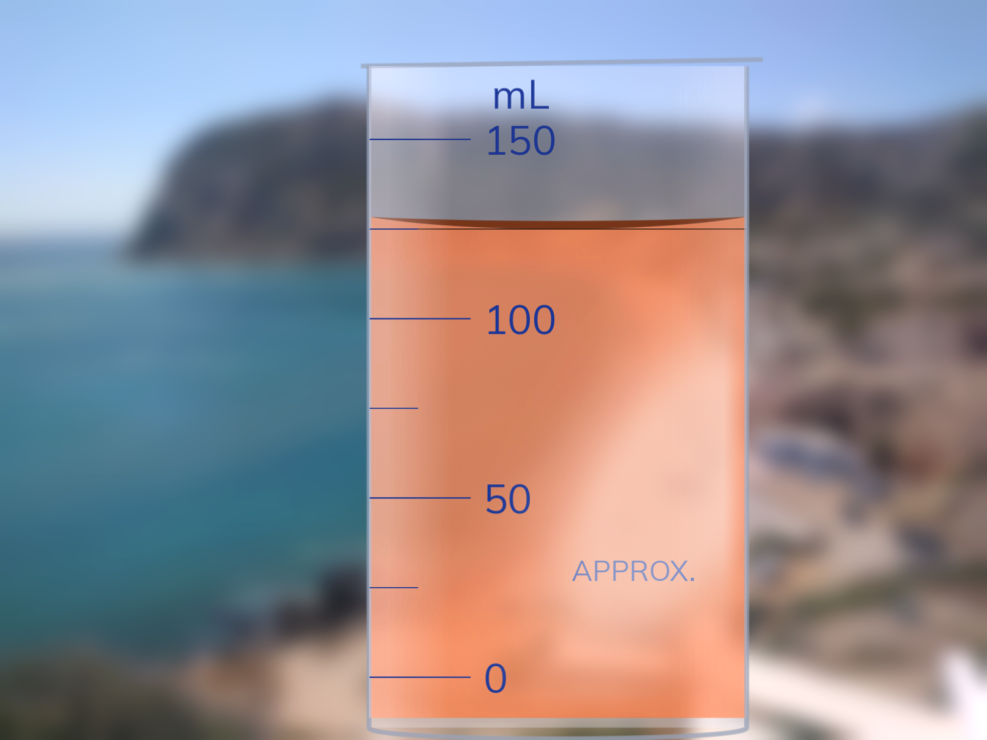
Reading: **125** mL
